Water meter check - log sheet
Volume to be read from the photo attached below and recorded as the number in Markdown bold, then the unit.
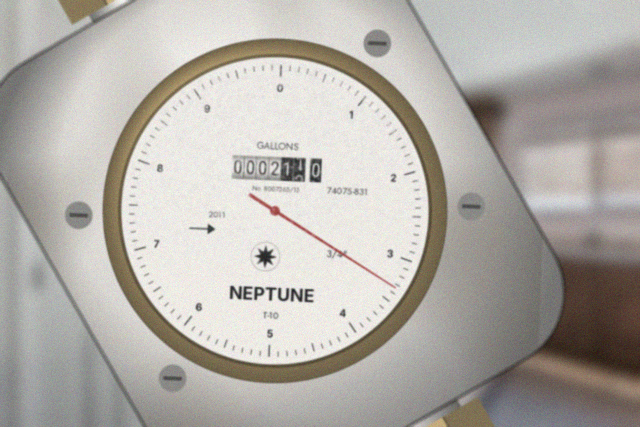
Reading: **2113.3** gal
